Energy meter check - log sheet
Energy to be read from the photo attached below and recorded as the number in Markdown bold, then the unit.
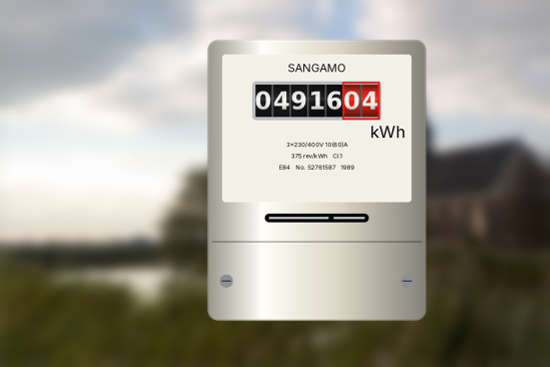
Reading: **4916.04** kWh
